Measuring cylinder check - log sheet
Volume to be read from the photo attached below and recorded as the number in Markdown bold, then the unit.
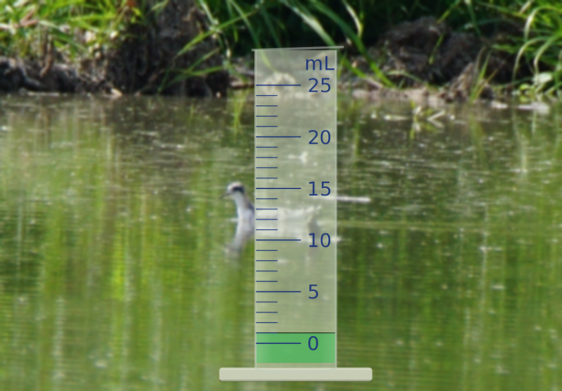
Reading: **1** mL
